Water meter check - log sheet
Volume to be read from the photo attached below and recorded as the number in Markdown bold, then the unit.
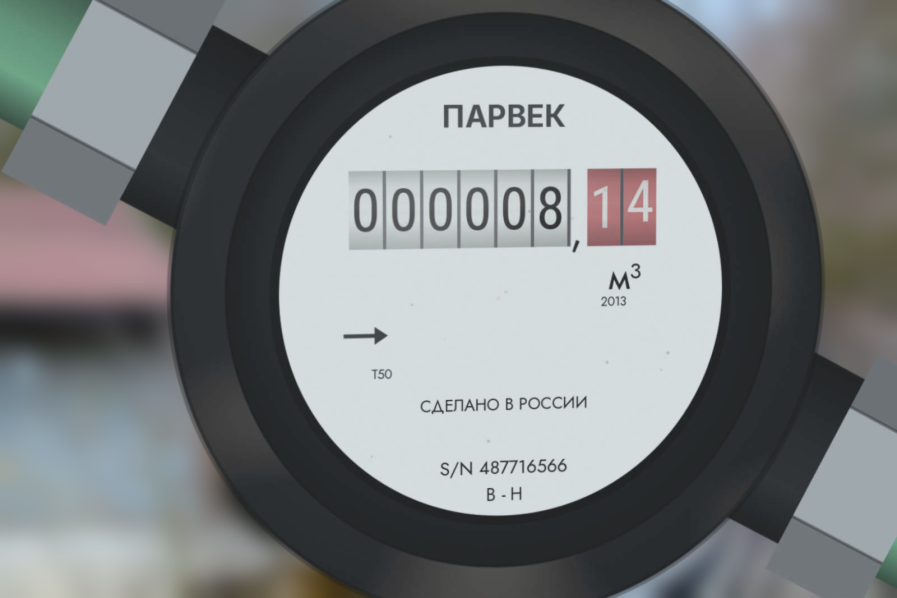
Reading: **8.14** m³
